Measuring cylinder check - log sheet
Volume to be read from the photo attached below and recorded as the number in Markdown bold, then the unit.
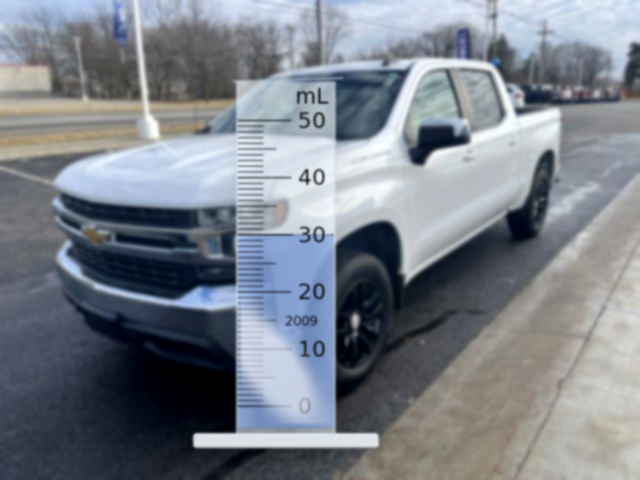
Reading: **30** mL
